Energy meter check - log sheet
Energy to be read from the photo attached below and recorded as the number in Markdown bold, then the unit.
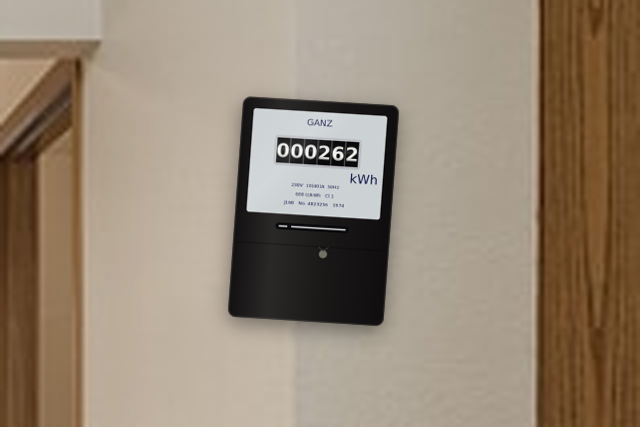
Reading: **262** kWh
